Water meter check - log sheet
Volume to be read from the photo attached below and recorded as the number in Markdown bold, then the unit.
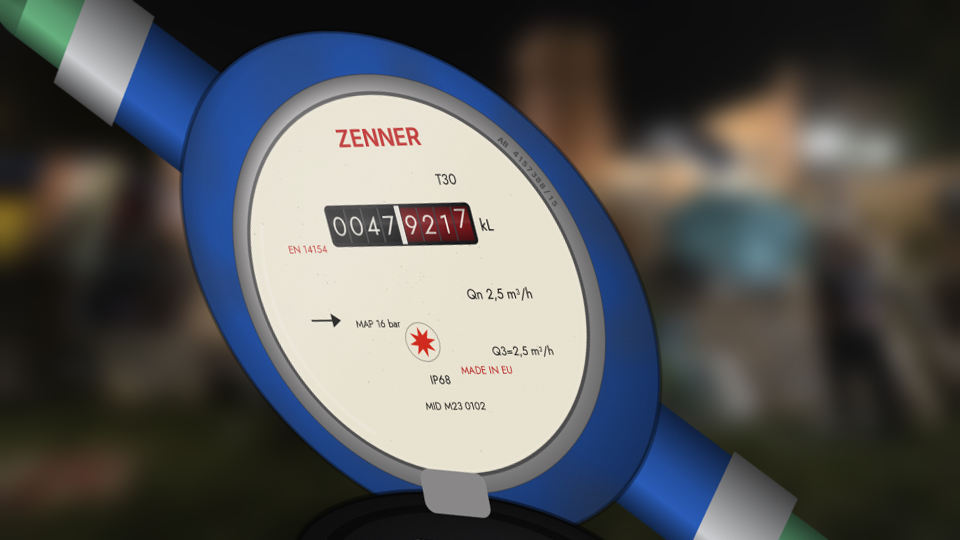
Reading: **47.9217** kL
